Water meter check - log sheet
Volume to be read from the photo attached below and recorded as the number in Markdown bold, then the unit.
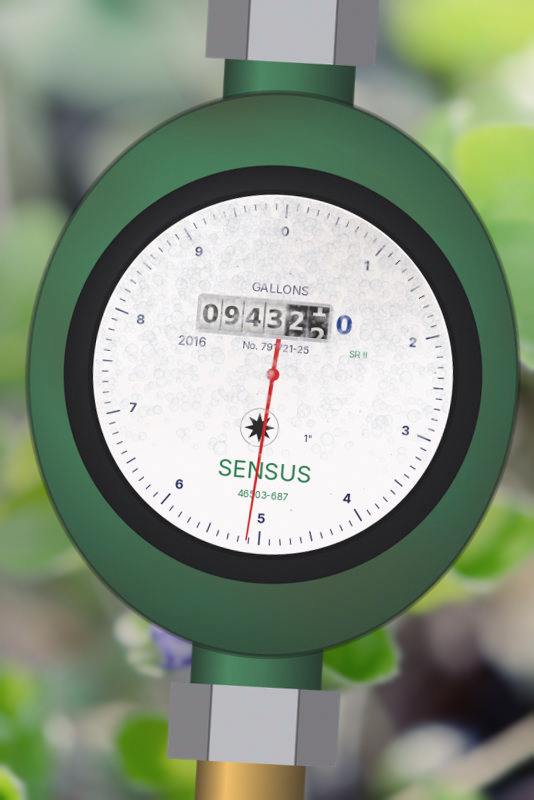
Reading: **943215.1** gal
